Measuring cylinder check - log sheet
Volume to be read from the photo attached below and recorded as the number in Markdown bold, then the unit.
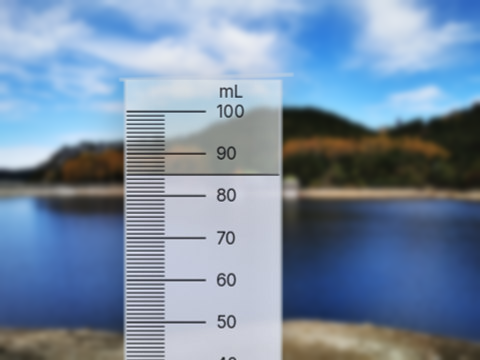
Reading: **85** mL
